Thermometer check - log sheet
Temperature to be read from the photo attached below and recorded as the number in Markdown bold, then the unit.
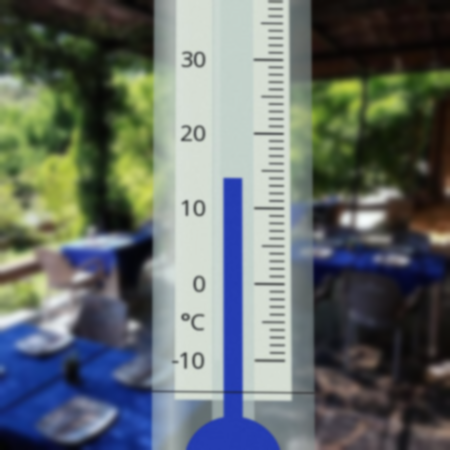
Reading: **14** °C
